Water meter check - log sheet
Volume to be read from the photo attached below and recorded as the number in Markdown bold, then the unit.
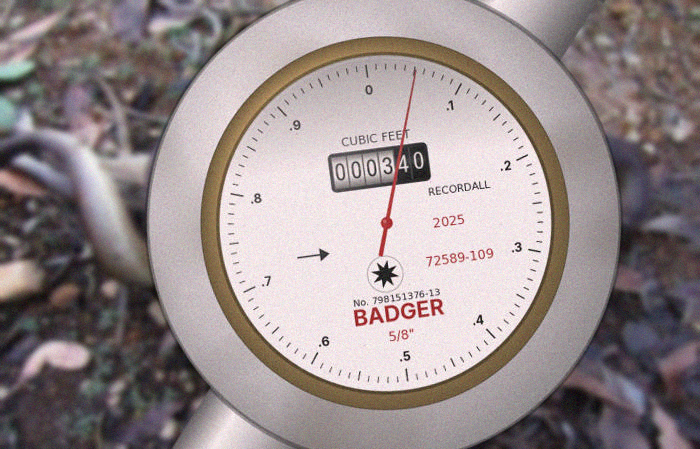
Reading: **340.05** ft³
